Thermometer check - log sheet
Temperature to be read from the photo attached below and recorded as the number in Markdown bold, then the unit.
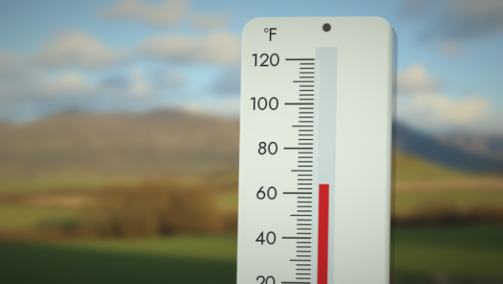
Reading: **64** °F
